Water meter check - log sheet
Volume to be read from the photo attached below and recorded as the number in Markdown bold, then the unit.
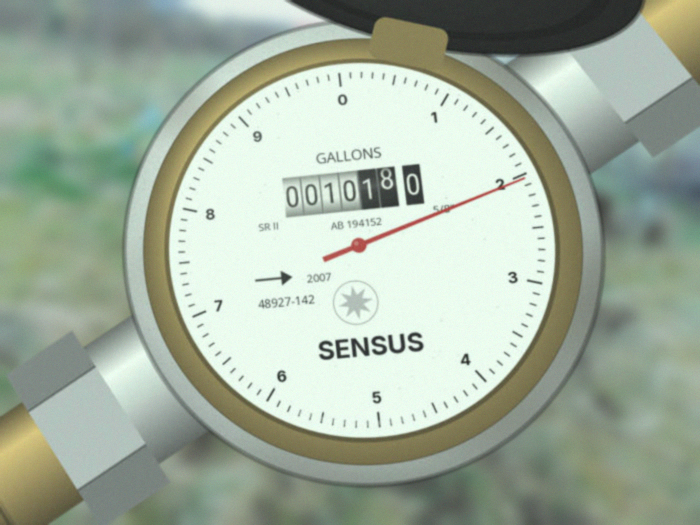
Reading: **10182.0** gal
